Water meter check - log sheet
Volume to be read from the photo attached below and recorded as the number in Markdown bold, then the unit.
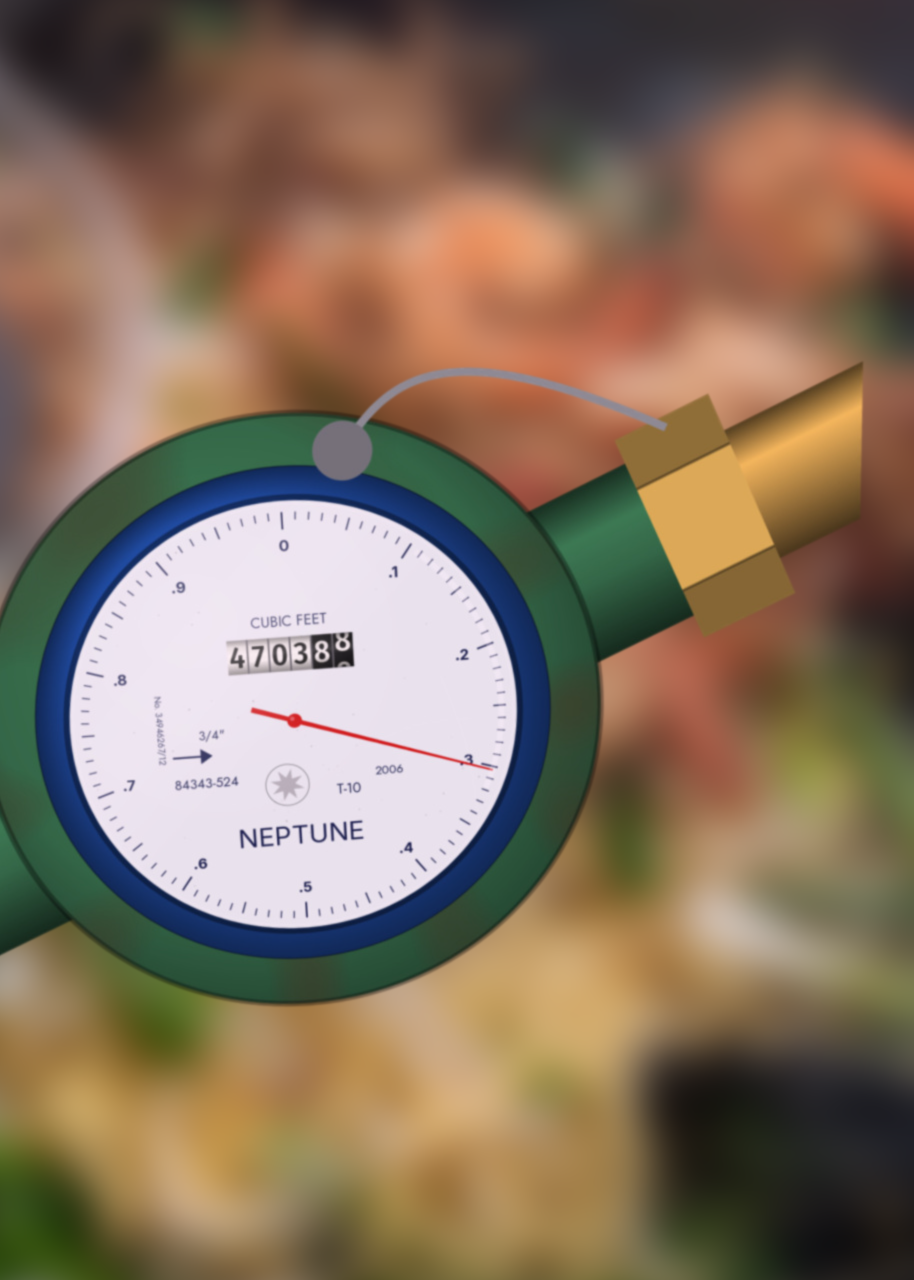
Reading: **470388.30** ft³
